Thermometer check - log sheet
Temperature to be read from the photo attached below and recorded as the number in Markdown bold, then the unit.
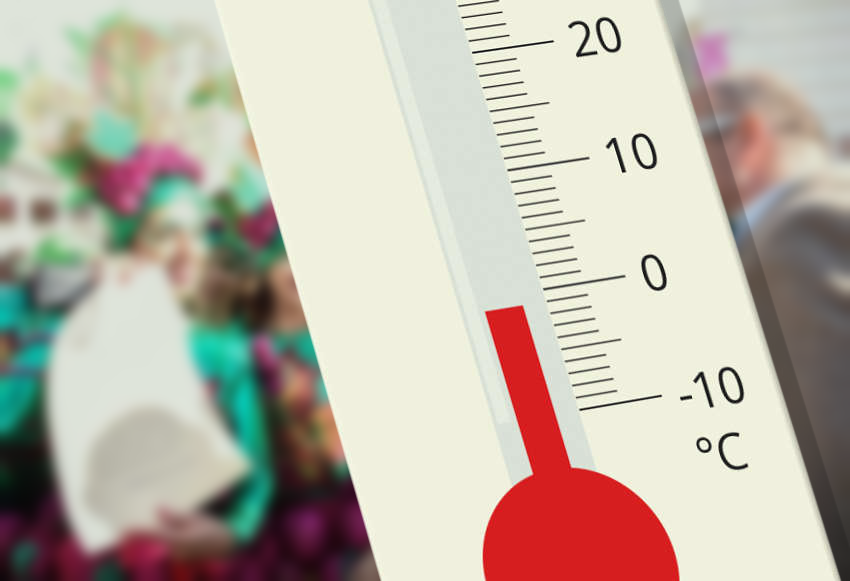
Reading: **-1** °C
